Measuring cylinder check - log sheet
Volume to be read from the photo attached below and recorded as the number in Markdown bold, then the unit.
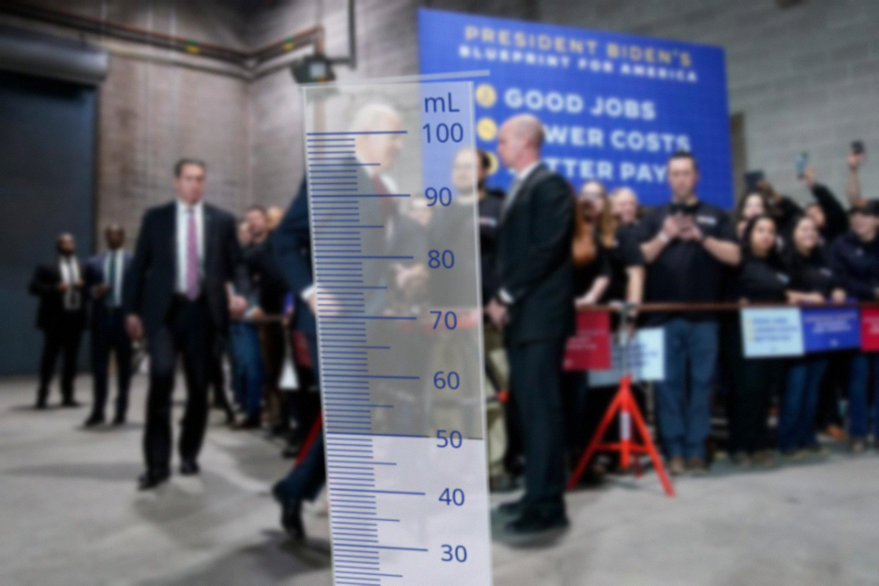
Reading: **50** mL
